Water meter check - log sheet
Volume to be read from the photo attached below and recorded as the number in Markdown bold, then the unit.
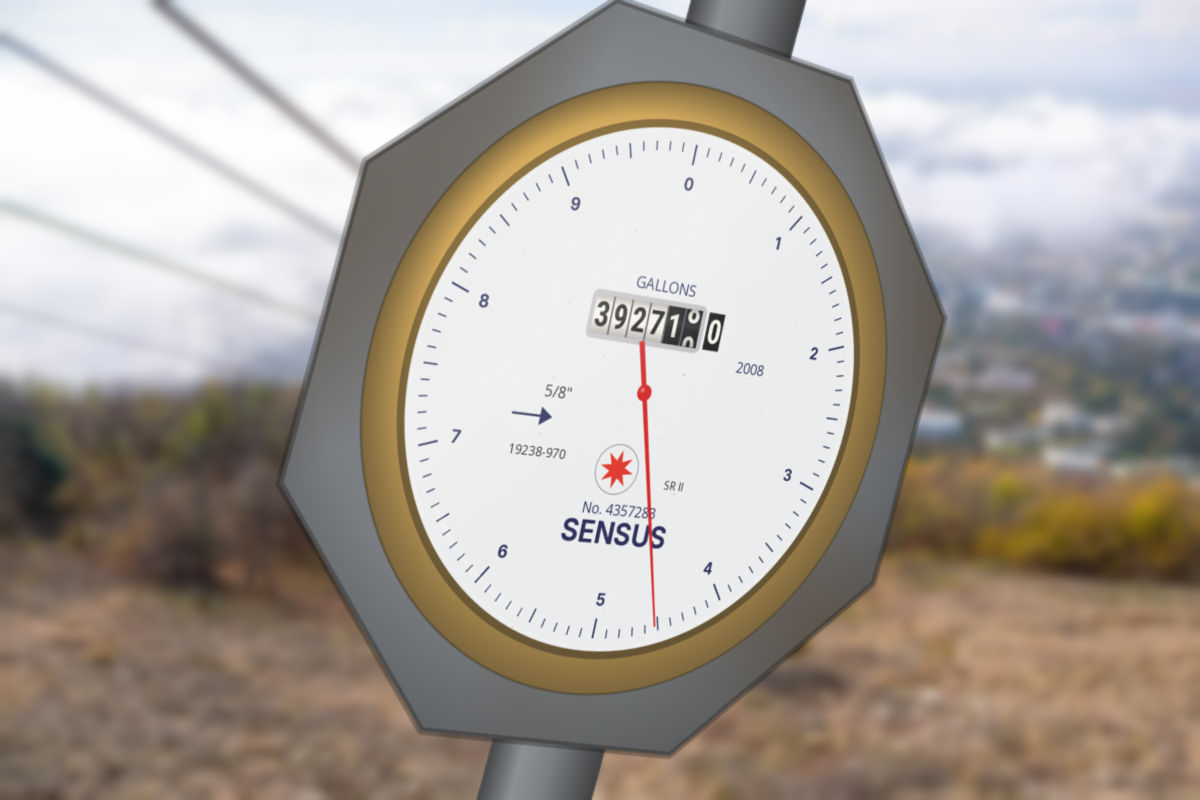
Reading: **3927184.5** gal
